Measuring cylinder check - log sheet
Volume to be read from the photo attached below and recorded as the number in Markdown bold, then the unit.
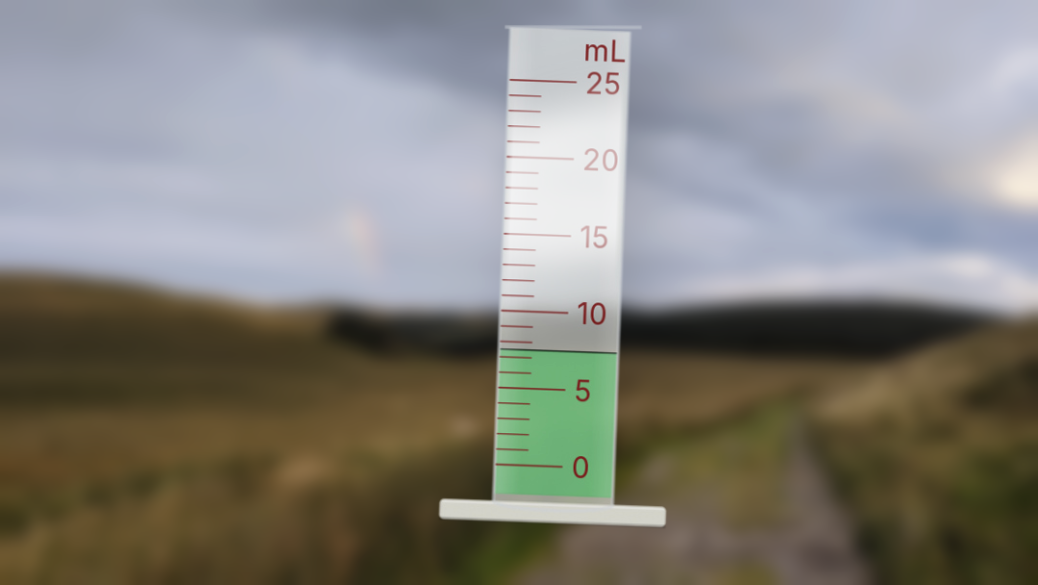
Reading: **7.5** mL
